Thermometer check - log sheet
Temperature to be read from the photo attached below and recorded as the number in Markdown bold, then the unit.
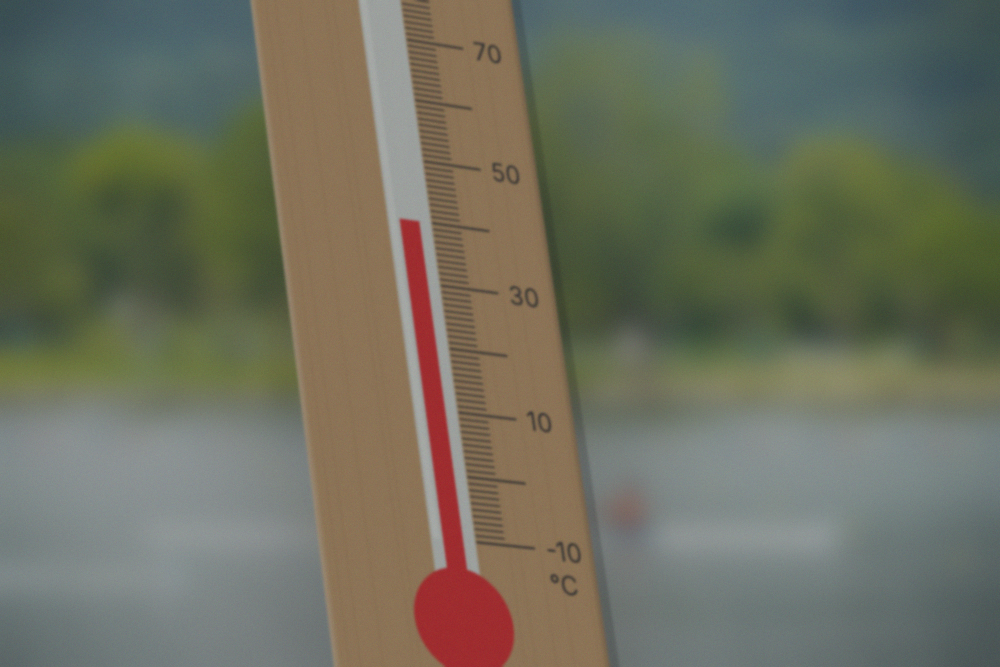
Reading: **40** °C
